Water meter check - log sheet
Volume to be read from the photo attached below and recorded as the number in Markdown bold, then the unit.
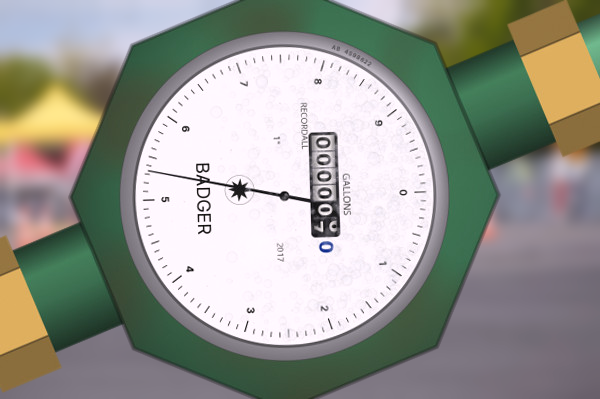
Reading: **65.3** gal
